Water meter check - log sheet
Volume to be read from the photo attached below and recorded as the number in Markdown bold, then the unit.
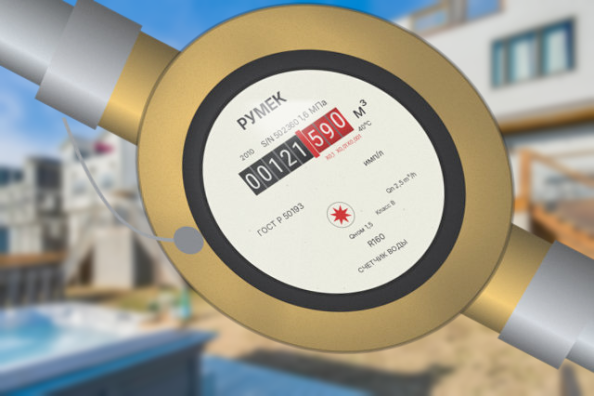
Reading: **121.590** m³
